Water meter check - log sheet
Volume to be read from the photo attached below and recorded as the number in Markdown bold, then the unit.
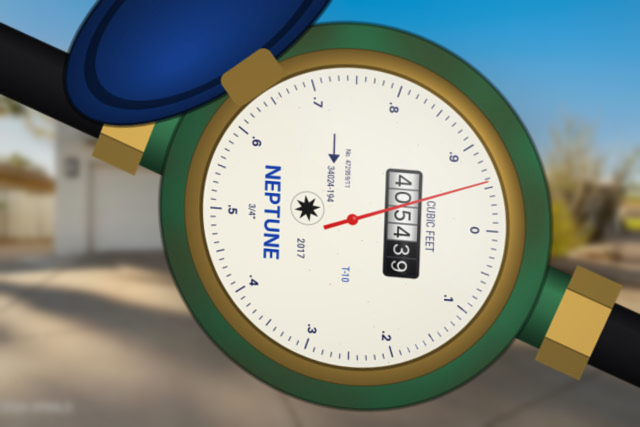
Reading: **405438.94** ft³
